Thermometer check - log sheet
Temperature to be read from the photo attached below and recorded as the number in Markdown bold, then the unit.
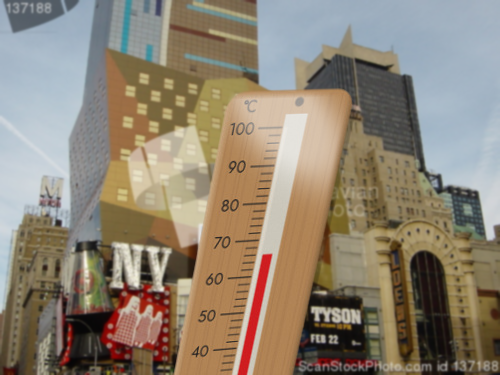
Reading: **66** °C
